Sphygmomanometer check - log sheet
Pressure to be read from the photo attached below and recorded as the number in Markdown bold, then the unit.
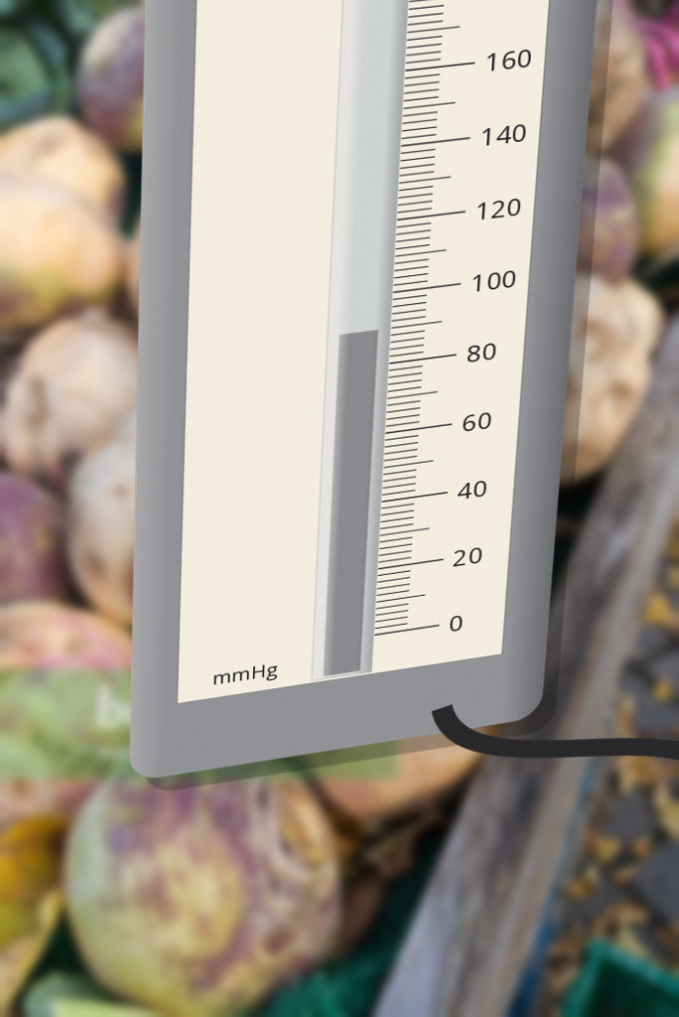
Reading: **90** mmHg
